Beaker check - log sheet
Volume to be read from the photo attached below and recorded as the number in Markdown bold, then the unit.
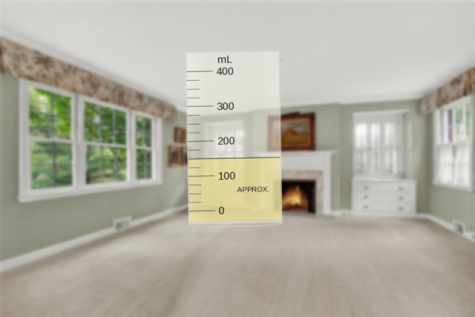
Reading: **150** mL
